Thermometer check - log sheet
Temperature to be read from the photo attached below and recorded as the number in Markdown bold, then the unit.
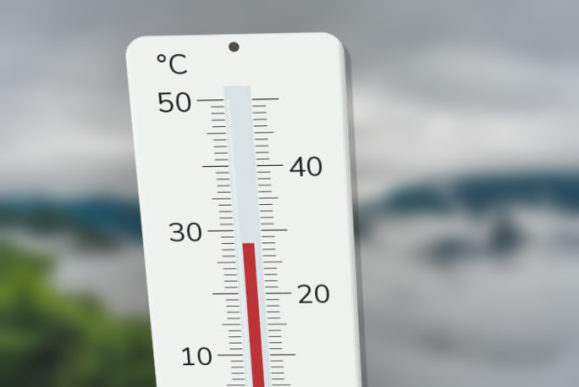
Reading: **28** °C
